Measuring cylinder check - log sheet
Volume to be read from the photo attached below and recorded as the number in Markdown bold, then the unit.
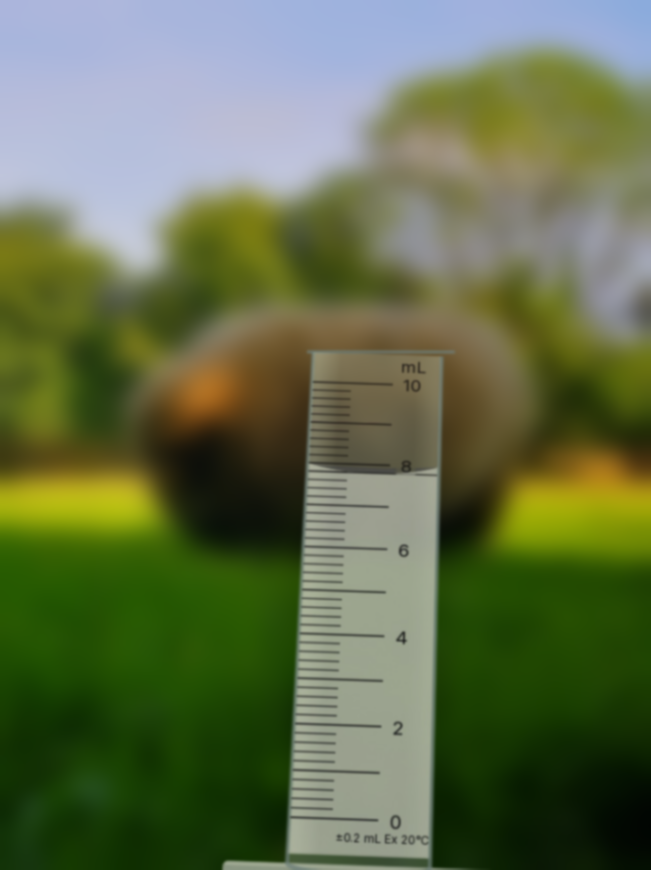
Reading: **7.8** mL
